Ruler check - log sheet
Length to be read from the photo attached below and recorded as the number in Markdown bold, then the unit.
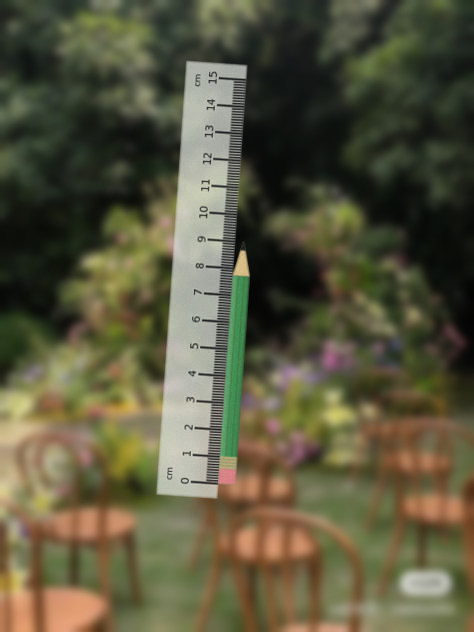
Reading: **9** cm
